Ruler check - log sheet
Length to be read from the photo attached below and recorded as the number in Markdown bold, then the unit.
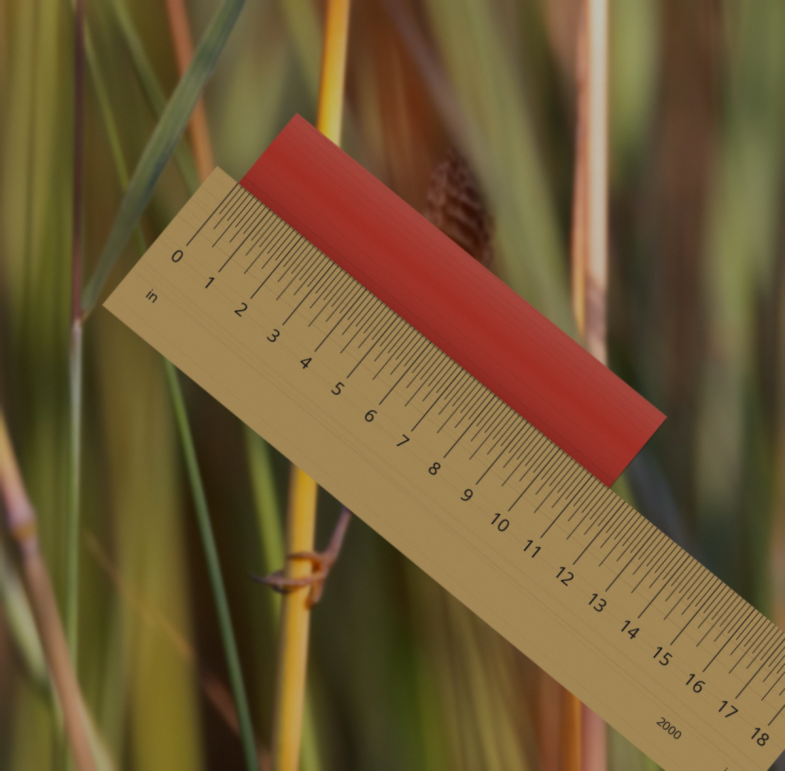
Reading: **11.5** in
